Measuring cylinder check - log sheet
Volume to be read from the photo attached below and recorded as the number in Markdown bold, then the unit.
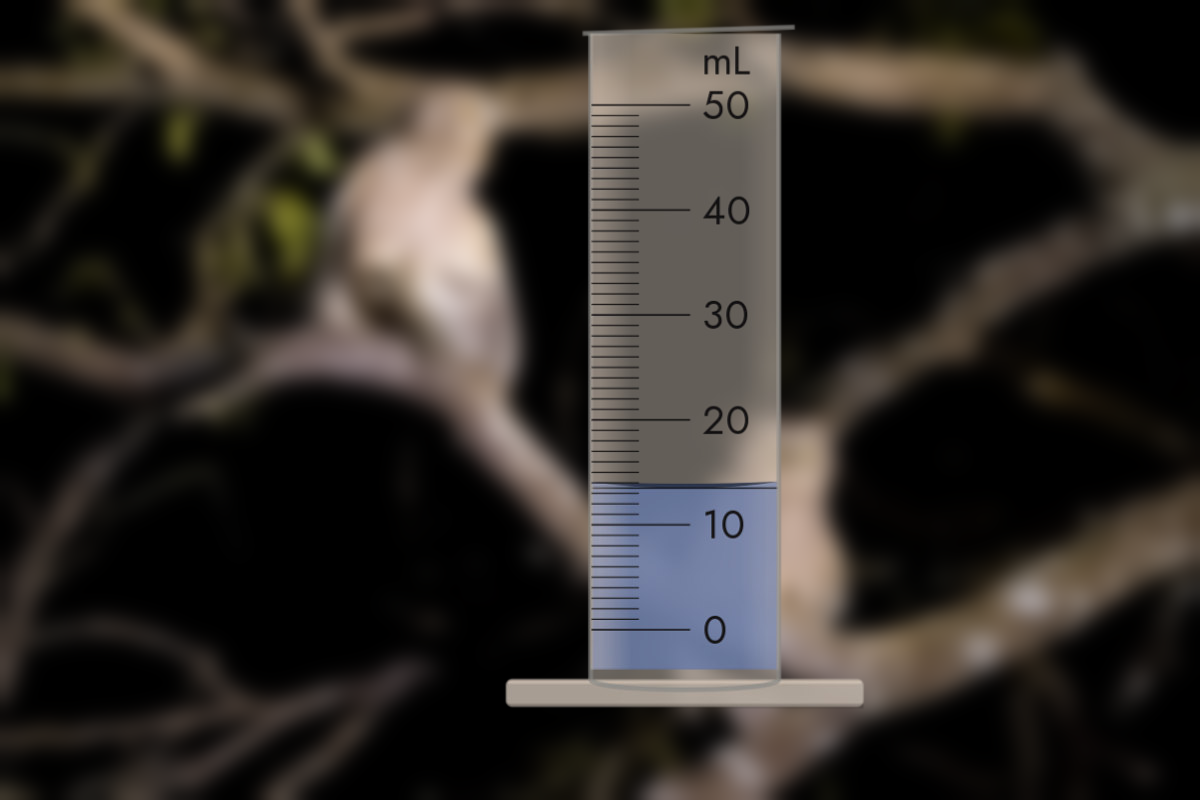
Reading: **13.5** mL
